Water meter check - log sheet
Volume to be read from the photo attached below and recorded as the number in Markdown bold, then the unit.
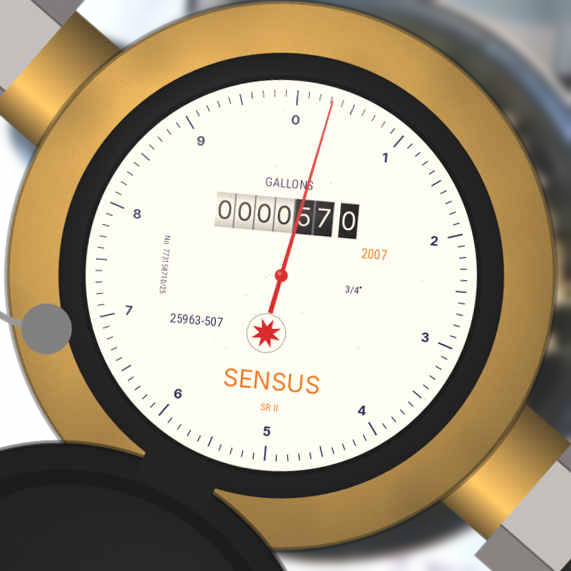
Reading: **570.3** gal
